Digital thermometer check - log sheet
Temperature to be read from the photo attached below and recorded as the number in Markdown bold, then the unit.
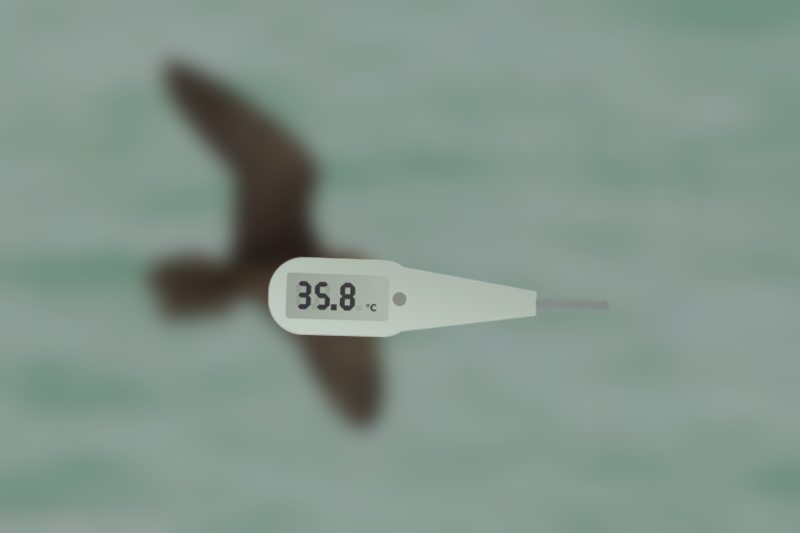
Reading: **35.8** °C
